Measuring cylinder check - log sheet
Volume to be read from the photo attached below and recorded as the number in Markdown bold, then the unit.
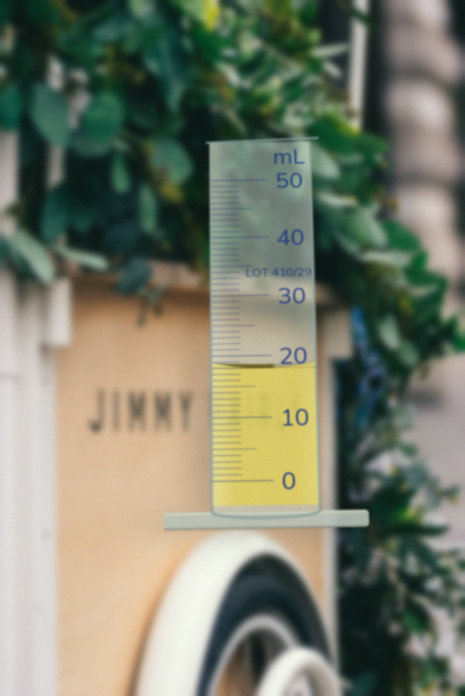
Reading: **18** mL
